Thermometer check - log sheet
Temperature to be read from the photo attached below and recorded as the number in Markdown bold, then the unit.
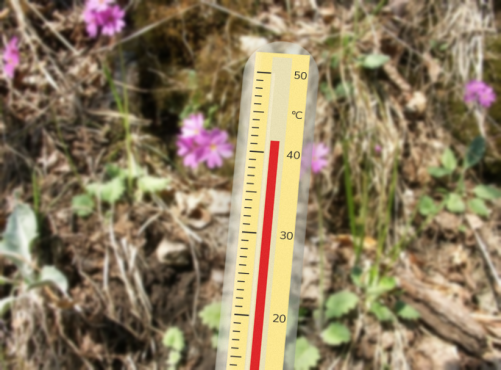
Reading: **41.5** °C
